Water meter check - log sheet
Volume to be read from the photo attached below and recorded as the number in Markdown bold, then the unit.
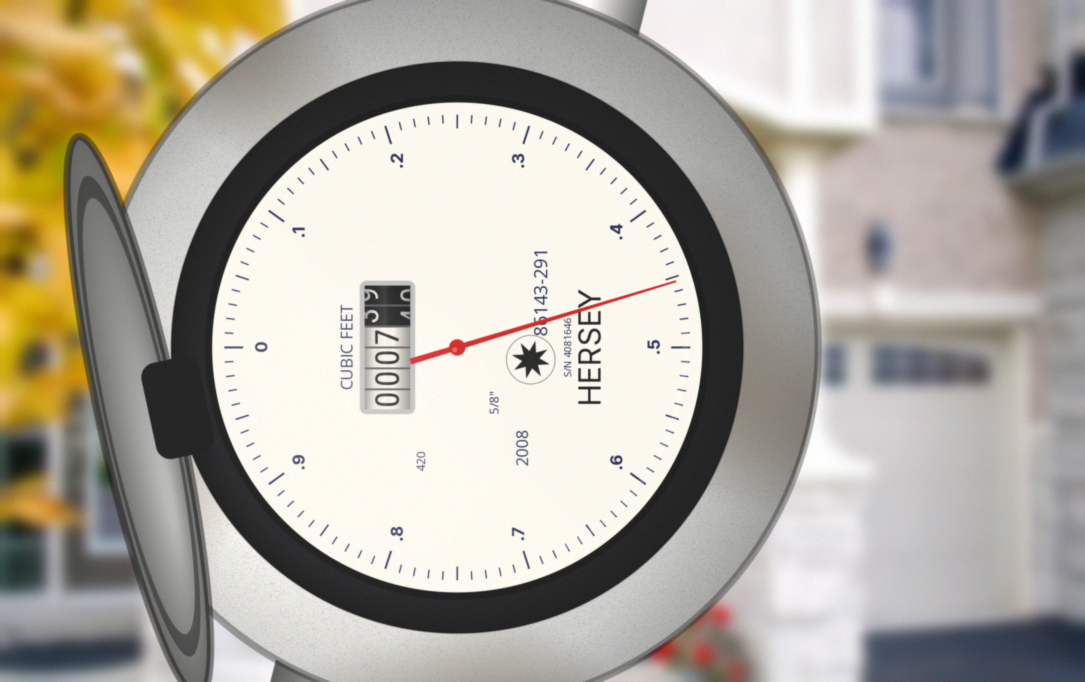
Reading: **739.45** ft³
